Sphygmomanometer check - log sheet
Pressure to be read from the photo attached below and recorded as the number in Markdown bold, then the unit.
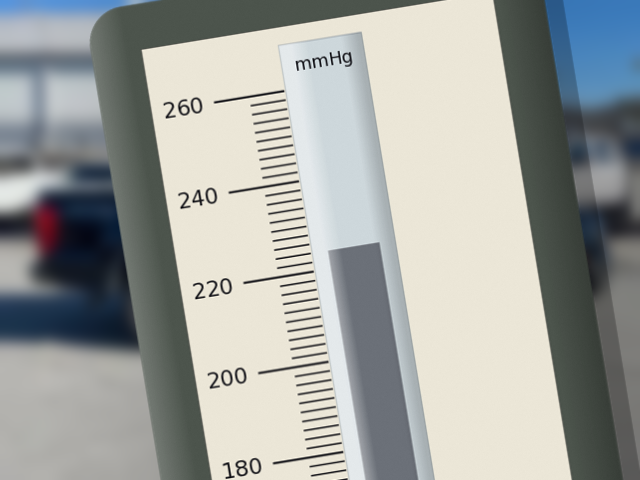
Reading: **224** mmHg
